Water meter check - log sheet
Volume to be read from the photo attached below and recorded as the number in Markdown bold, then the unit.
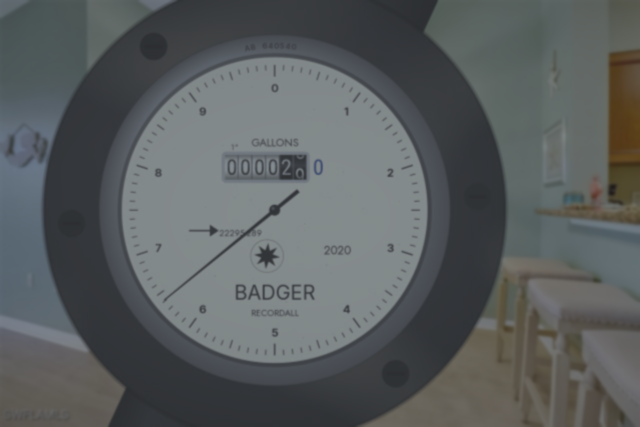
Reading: **286.4** gal
